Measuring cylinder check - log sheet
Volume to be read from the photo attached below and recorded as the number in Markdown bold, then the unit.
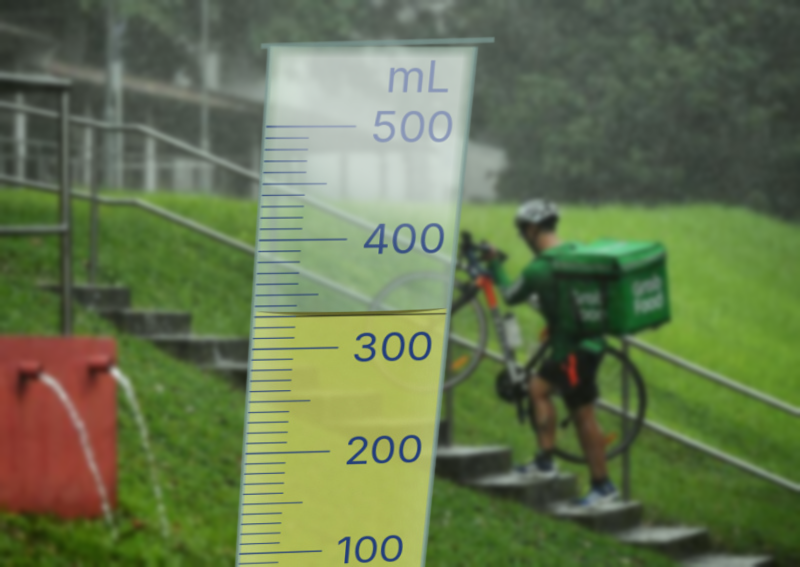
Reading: **330** mL
